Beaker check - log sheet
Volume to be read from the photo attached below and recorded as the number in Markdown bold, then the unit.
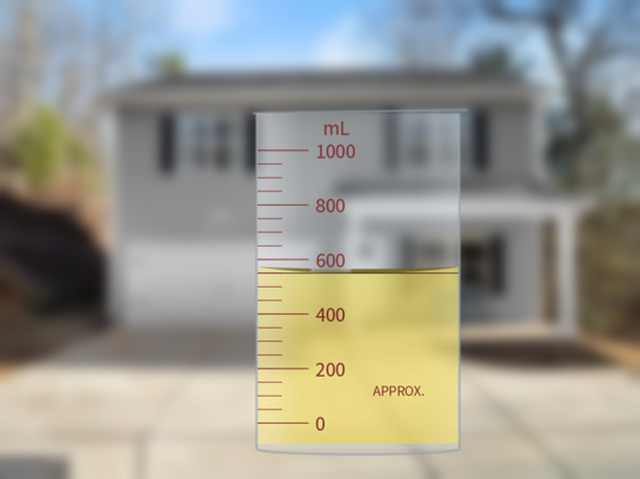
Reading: **550** mL
